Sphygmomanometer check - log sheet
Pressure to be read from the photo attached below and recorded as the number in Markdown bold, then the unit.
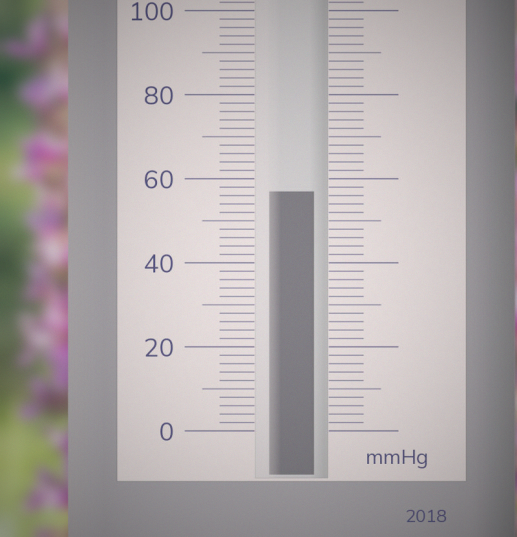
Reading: **57** mmHg
